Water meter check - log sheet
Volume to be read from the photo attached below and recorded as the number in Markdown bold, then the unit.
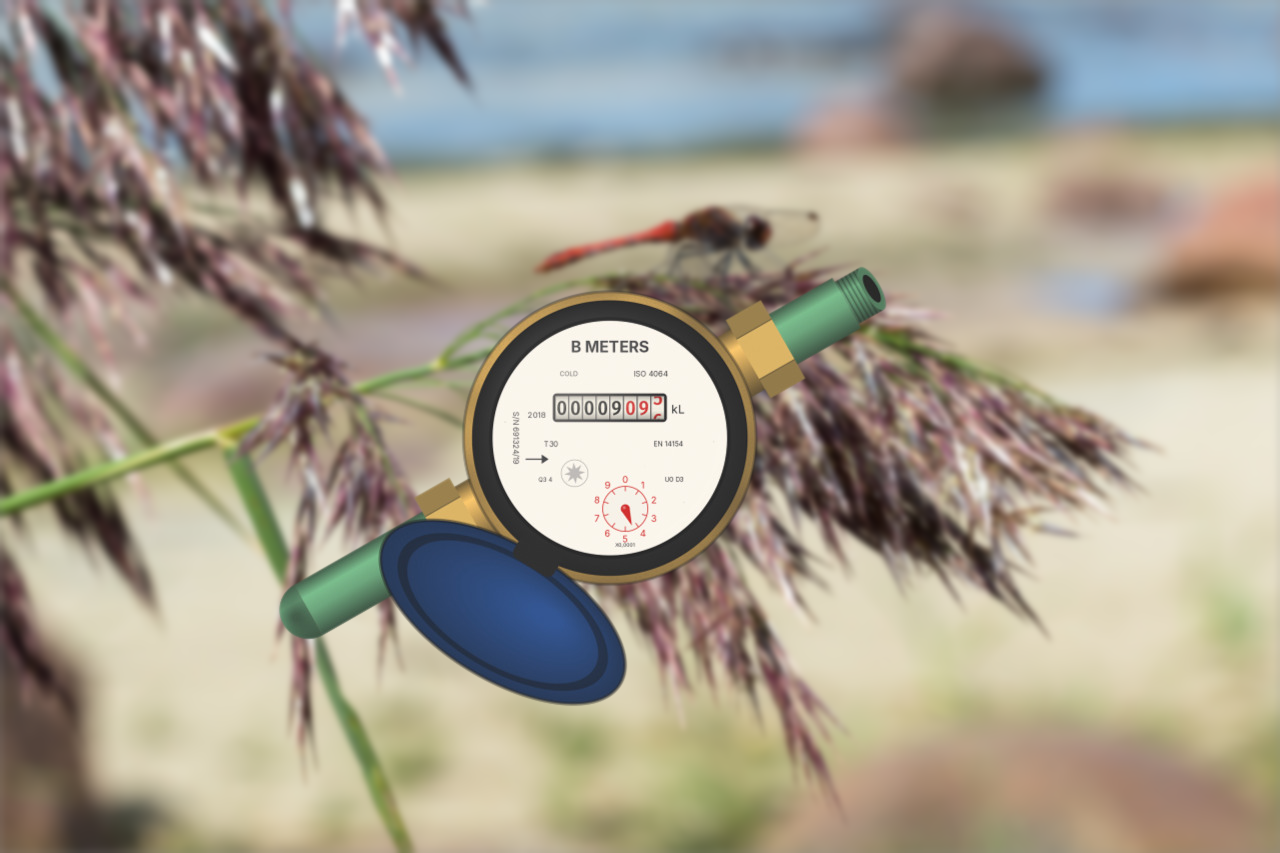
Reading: **9.0954** kL
